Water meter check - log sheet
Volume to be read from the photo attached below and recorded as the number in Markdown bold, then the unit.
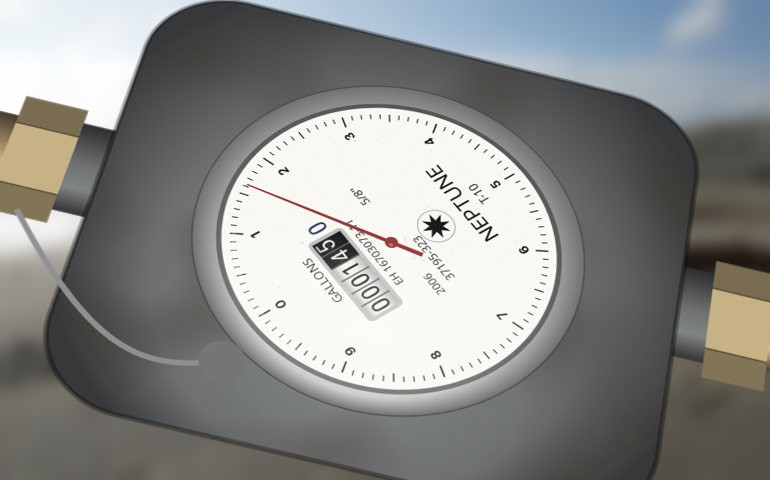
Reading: **1451.6** gal
